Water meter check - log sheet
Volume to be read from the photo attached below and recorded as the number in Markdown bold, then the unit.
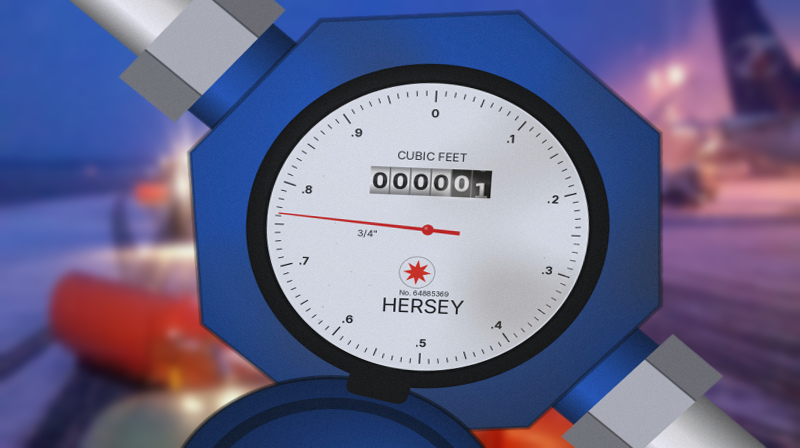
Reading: **0.76** ft³
